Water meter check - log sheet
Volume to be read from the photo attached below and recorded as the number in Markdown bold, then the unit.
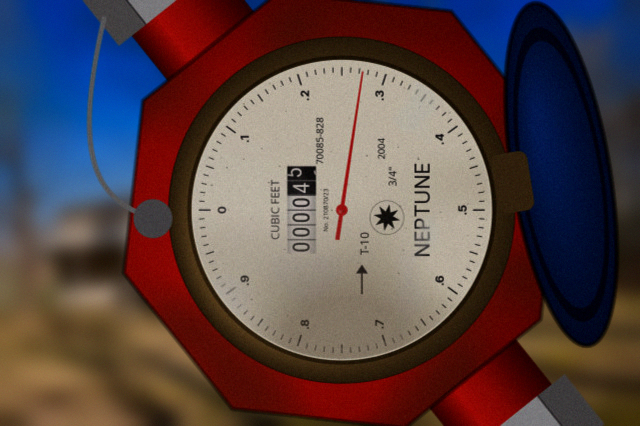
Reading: **45.27** ft³
